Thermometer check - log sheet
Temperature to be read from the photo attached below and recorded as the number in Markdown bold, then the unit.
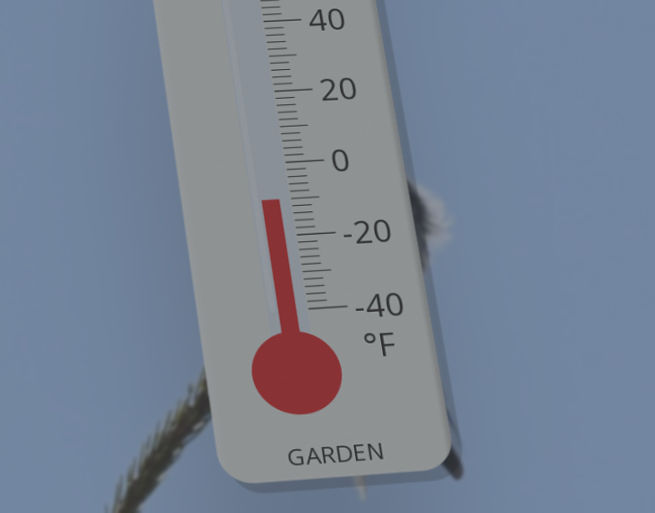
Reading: **-10** °F
